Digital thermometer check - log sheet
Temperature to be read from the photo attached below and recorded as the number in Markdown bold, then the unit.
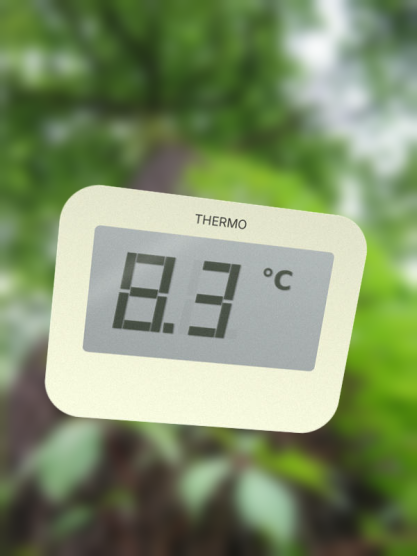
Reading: **8.3** °C
